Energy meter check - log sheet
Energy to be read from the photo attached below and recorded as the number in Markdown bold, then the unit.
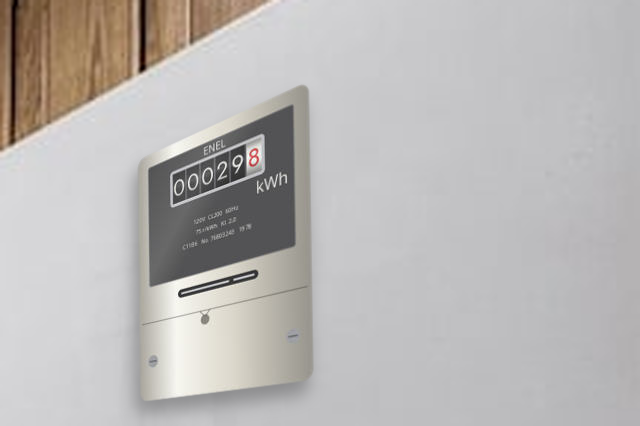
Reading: **29.8** kWh
